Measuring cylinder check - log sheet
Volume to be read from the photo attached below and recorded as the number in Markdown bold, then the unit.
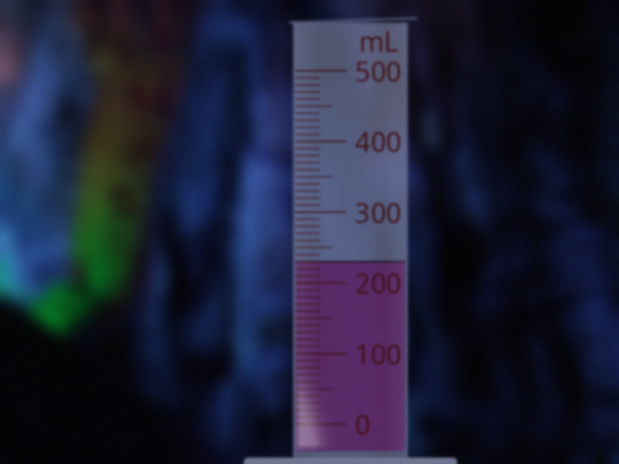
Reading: **230** mL
